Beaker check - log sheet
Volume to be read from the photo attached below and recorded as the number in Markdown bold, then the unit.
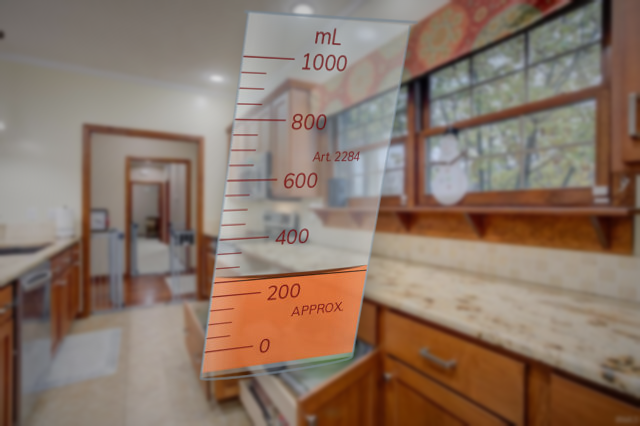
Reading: **250** mL
